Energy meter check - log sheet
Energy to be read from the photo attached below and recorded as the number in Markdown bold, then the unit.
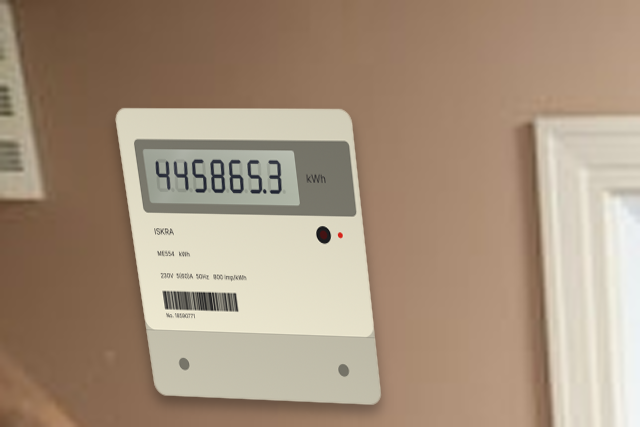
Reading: **445865.3** kWh
